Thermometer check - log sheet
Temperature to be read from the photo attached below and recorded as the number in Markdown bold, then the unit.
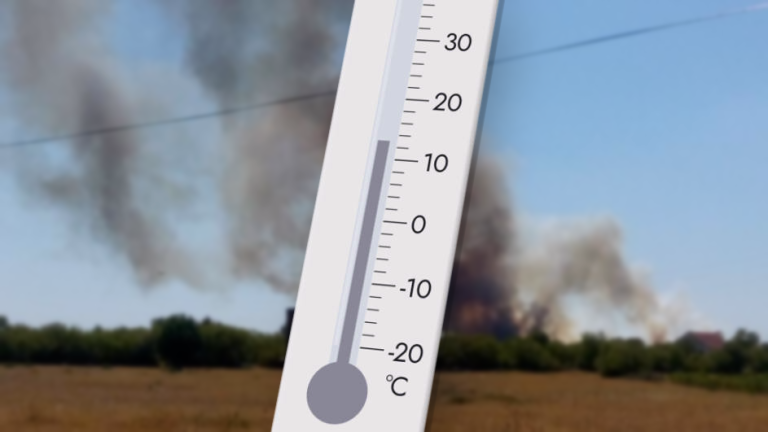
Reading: **13** °C
